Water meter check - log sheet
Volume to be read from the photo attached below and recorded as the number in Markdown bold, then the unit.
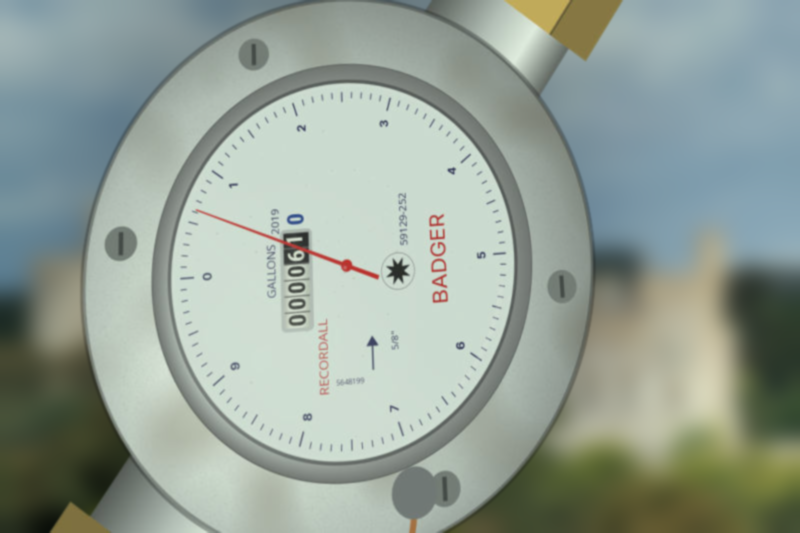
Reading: **610.6** gal
